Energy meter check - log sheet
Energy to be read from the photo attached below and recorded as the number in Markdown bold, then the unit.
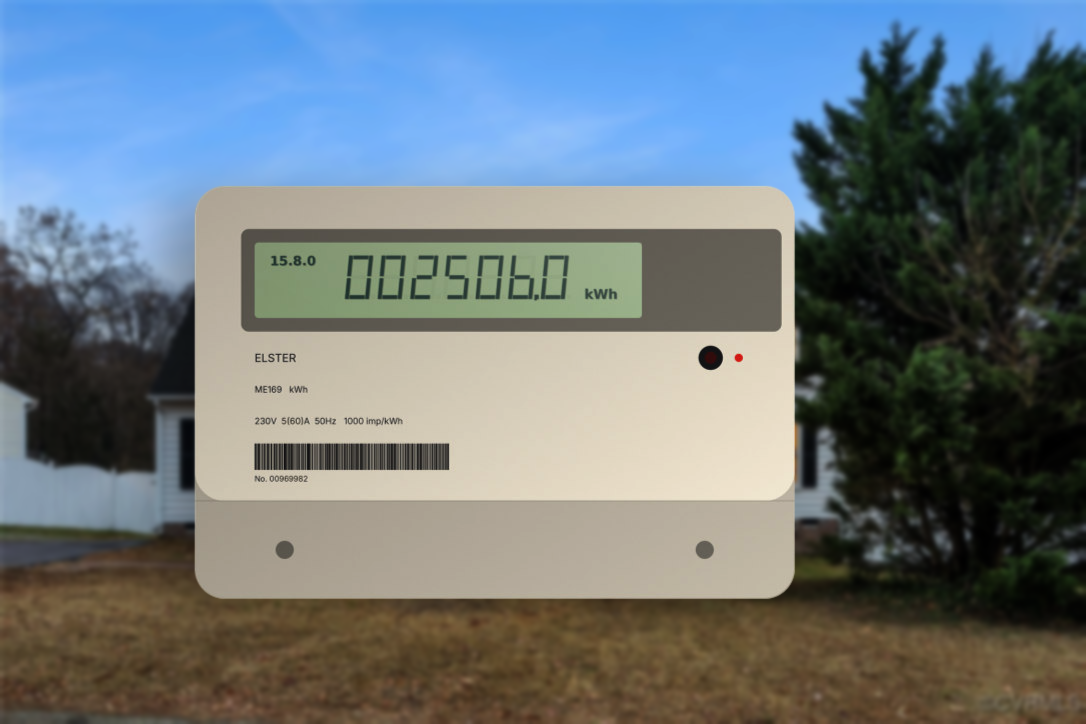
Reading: **2506.0** kWh
